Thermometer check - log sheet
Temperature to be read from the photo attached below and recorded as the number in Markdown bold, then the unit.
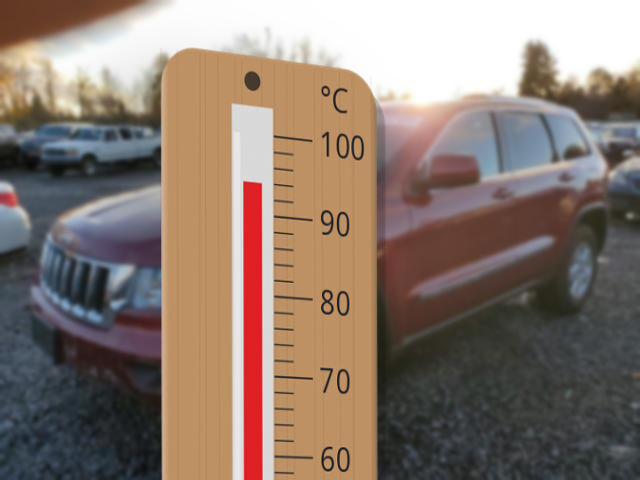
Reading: **94** °C
